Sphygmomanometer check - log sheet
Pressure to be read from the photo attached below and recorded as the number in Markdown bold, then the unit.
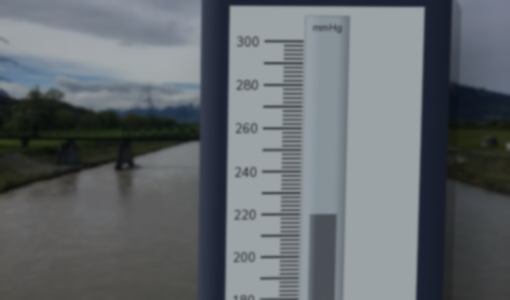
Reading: **220** mmHg
